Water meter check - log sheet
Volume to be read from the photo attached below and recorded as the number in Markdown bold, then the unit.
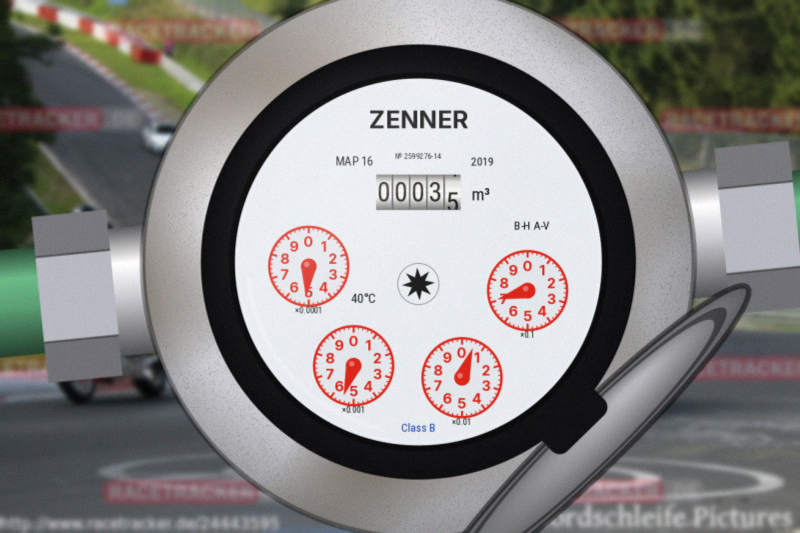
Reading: **34.7055** m³
